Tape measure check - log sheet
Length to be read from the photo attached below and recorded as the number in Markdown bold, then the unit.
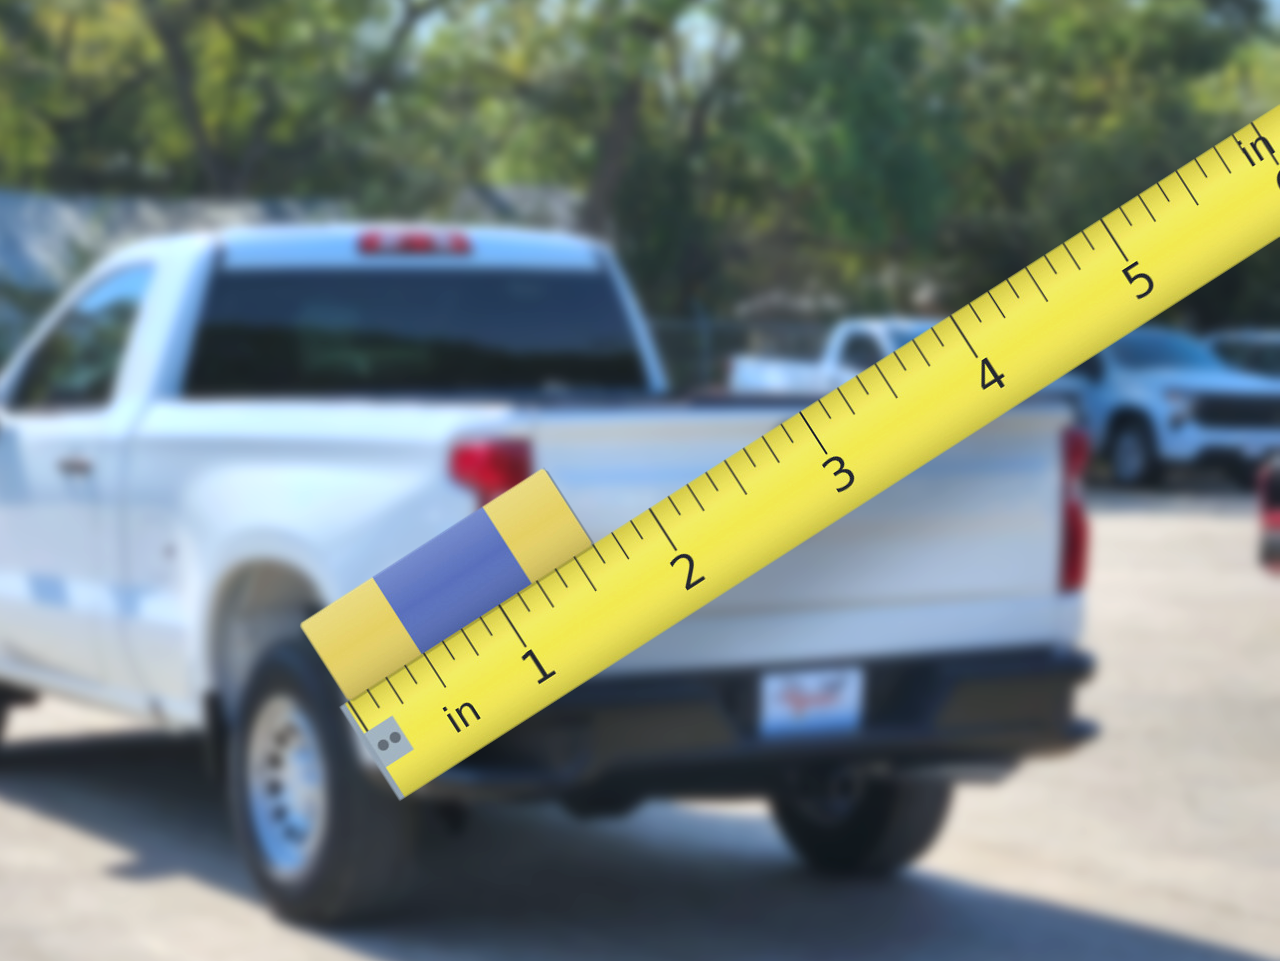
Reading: **1.625** in
